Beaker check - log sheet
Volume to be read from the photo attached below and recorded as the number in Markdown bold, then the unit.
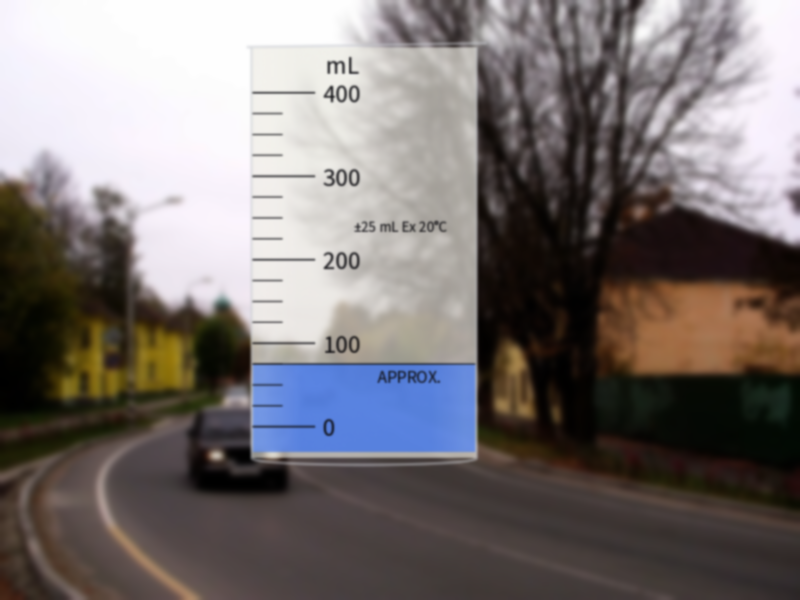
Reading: **75** mL
